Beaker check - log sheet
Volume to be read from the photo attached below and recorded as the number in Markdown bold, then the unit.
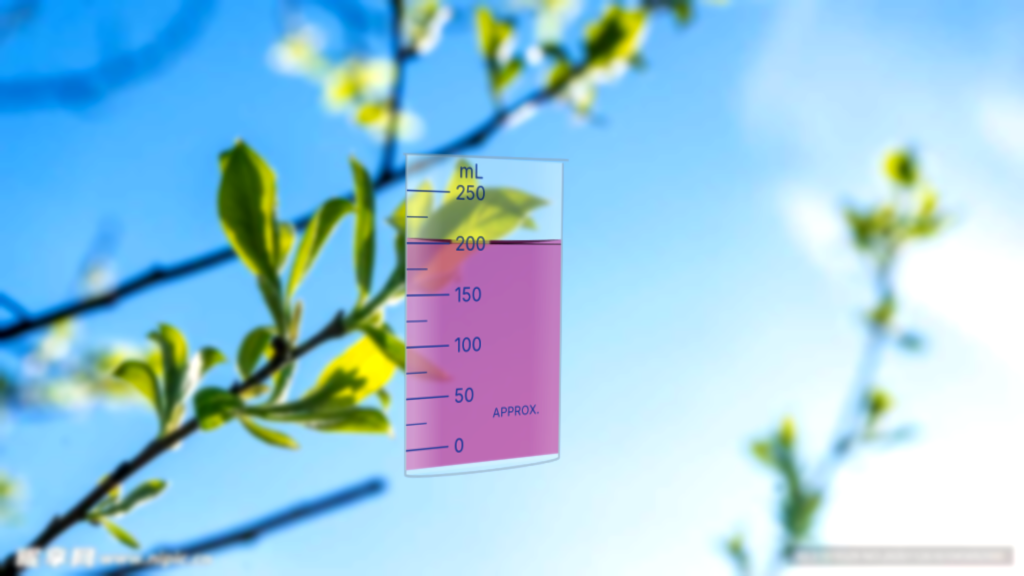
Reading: **200** mL
